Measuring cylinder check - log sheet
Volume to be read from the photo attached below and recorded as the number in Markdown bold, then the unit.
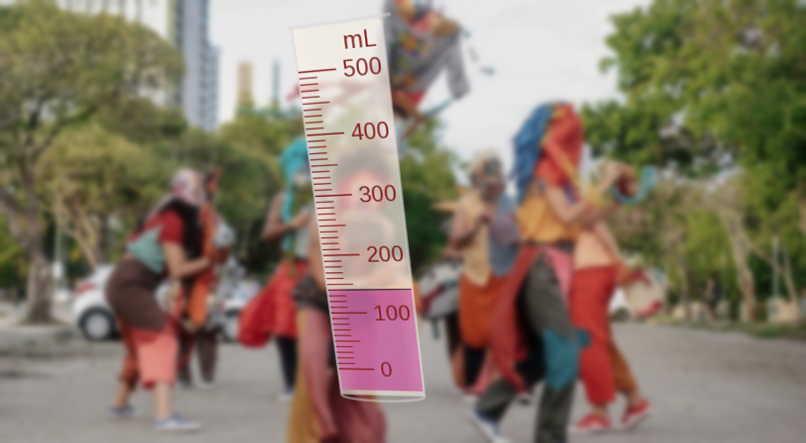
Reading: **140** mL
